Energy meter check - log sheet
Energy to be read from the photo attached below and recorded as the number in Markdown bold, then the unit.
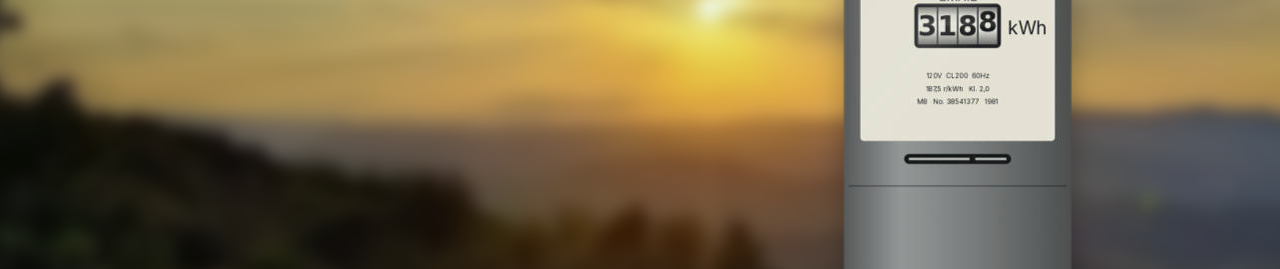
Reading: **3188** kWh
